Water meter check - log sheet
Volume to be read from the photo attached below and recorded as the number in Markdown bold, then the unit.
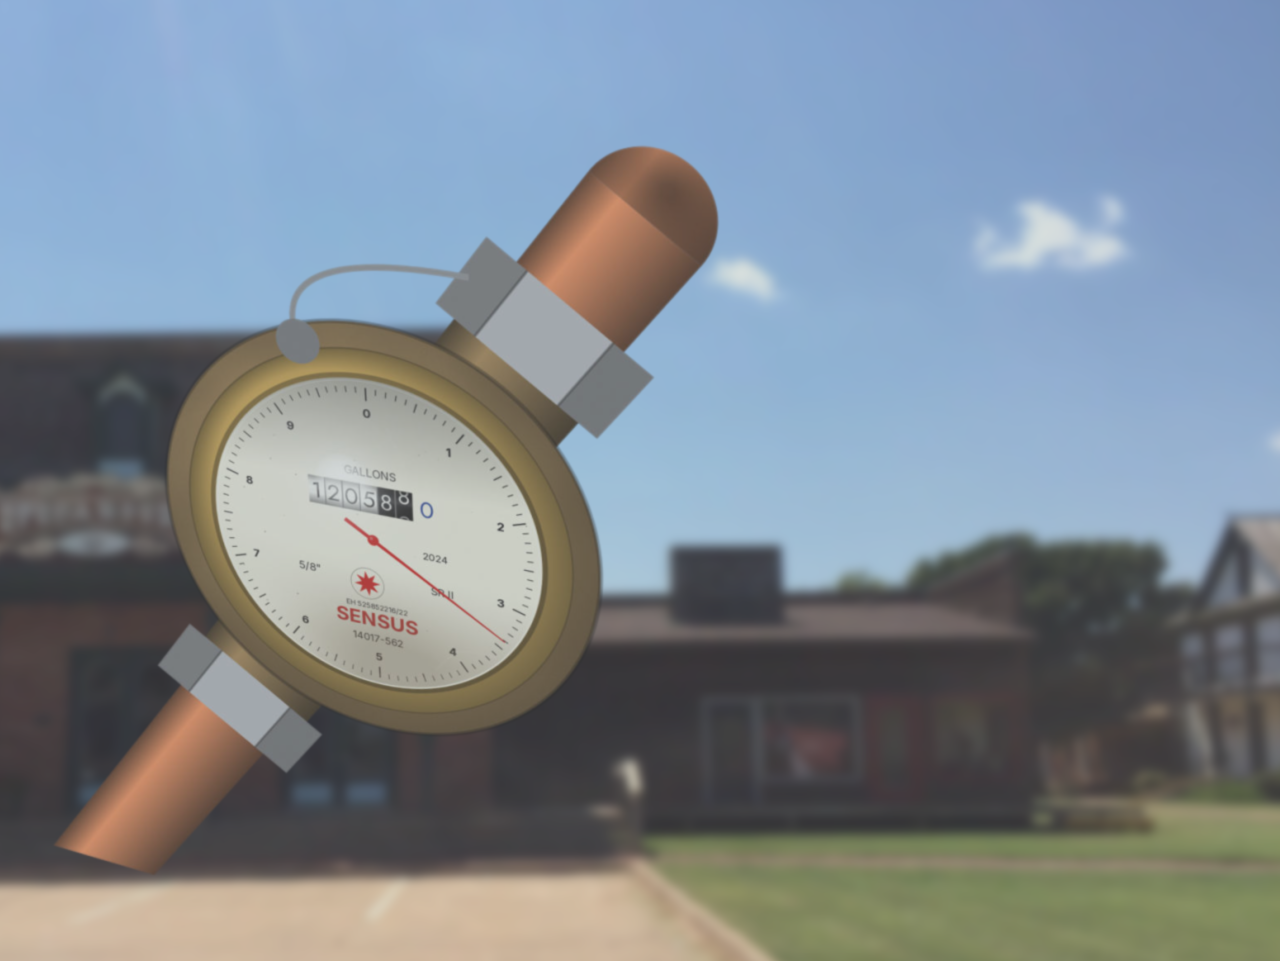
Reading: **1205883.4** gal
